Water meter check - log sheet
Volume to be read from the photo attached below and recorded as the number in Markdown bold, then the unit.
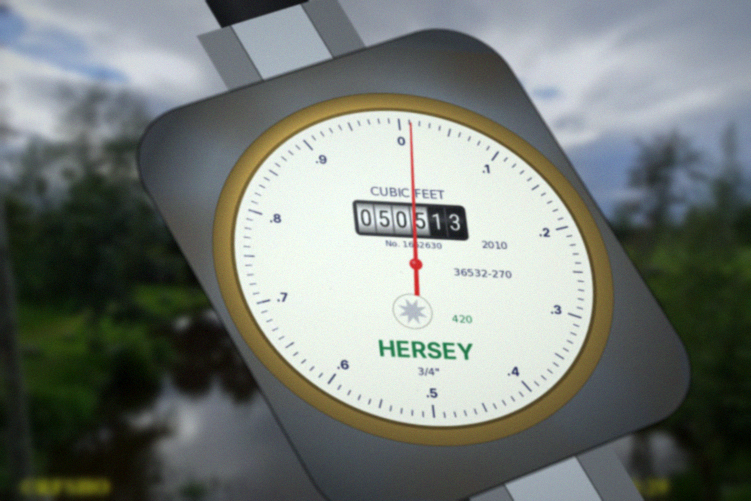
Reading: **50513.01** ft³
